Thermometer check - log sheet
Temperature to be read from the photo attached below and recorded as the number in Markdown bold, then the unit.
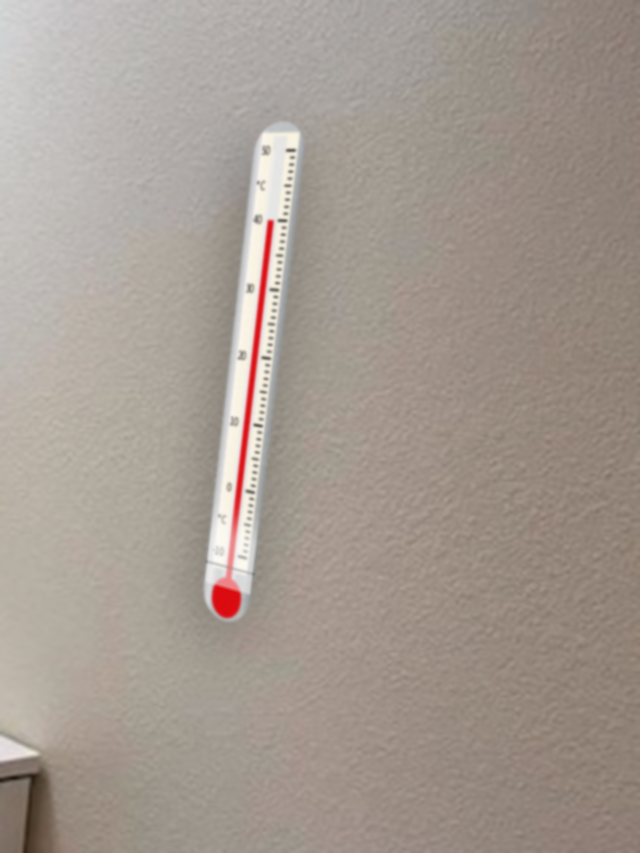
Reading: **40** °C
